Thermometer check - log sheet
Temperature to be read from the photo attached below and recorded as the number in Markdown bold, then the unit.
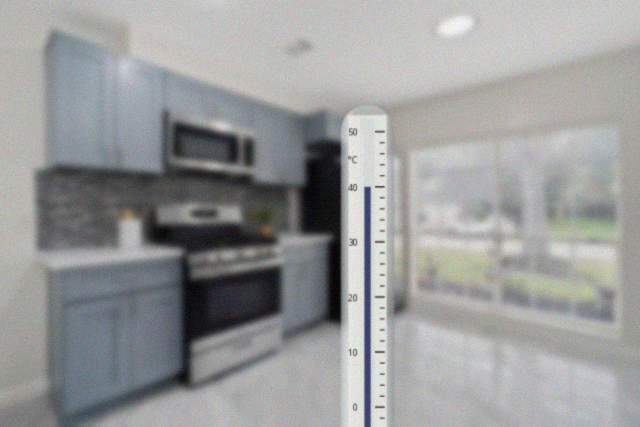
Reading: **40** °C
